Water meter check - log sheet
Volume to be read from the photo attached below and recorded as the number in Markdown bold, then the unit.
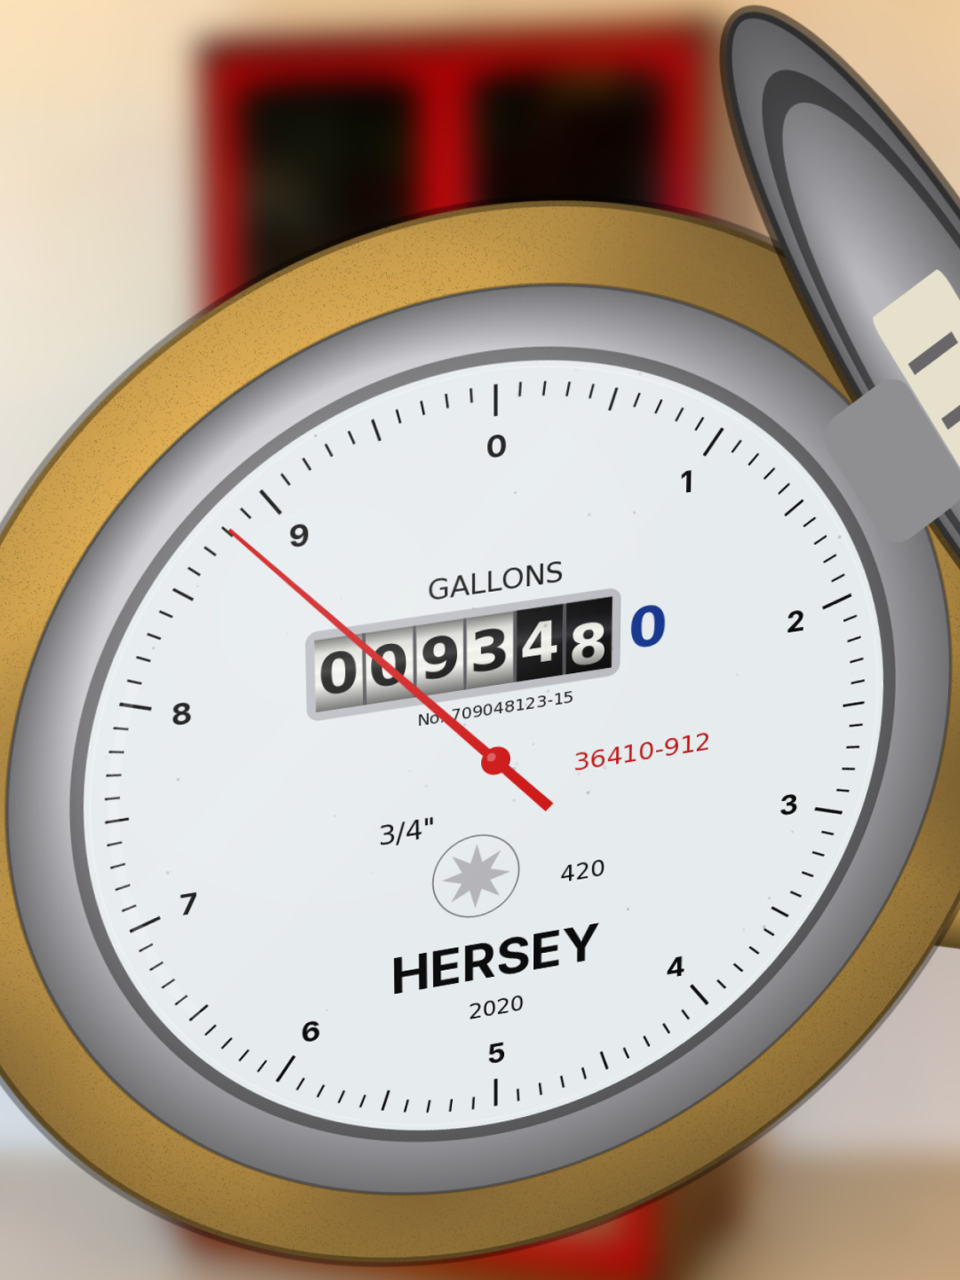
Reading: **93478.8** gal
